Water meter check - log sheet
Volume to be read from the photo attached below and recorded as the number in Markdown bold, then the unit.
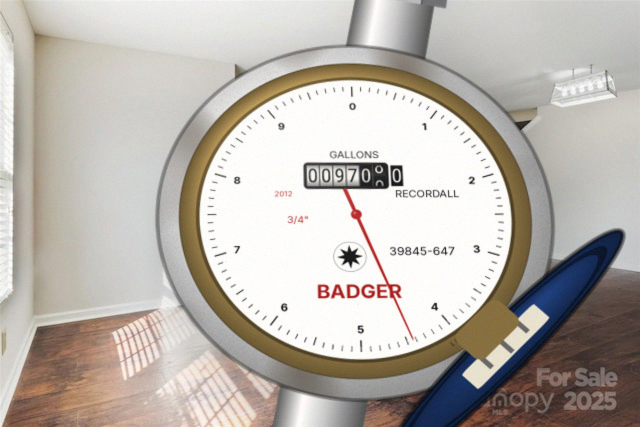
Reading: **97084.4** gal
